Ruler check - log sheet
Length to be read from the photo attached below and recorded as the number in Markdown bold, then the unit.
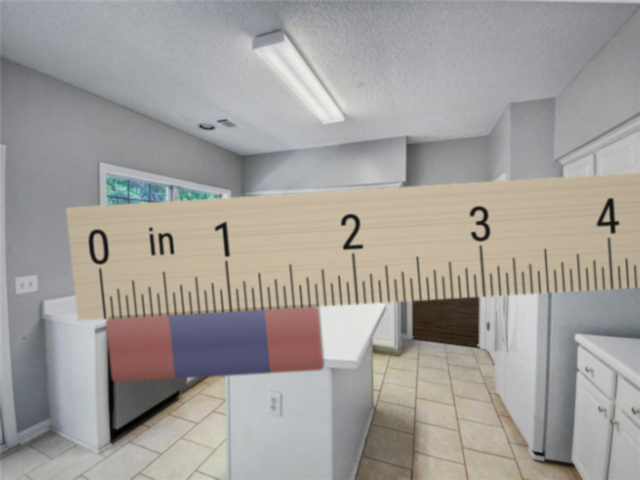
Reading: **1.6875** in
